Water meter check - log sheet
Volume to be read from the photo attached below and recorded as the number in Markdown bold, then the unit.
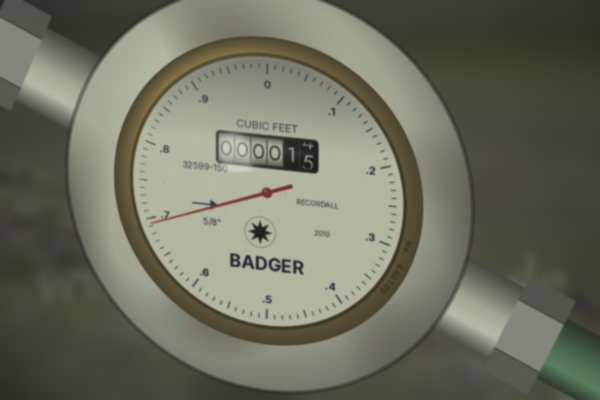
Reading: **14.69** ft³
